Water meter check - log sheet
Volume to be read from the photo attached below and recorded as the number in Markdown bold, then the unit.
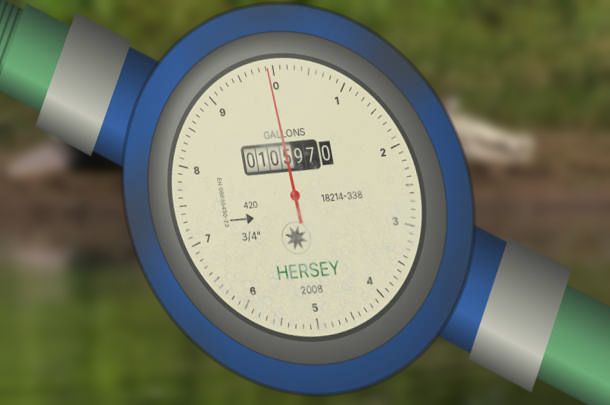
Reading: **105969.9** gal
